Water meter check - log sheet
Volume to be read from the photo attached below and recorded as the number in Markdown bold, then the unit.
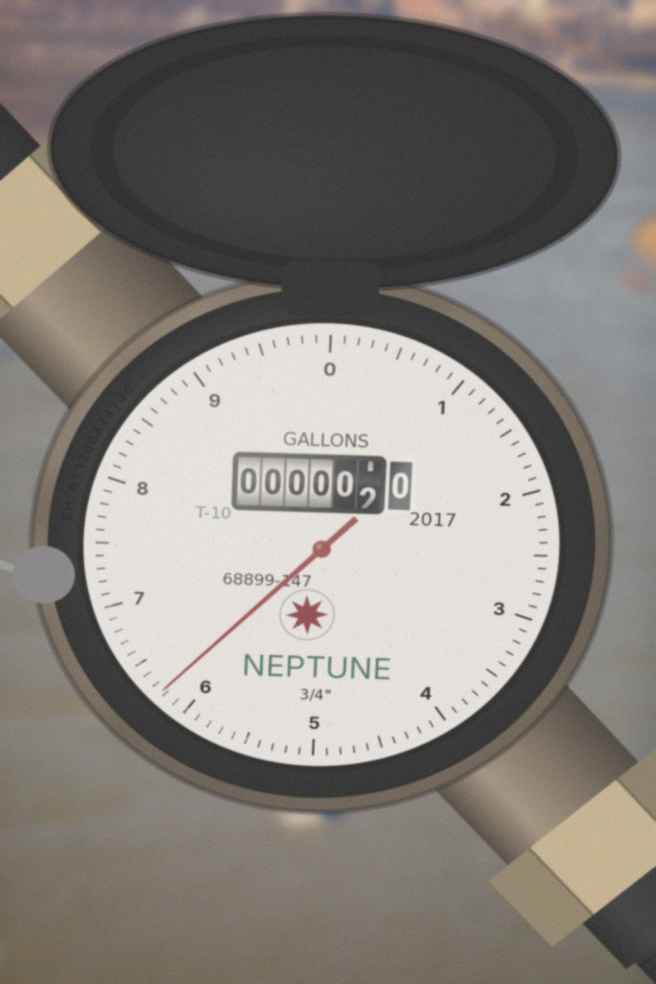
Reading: **16.2** gal
